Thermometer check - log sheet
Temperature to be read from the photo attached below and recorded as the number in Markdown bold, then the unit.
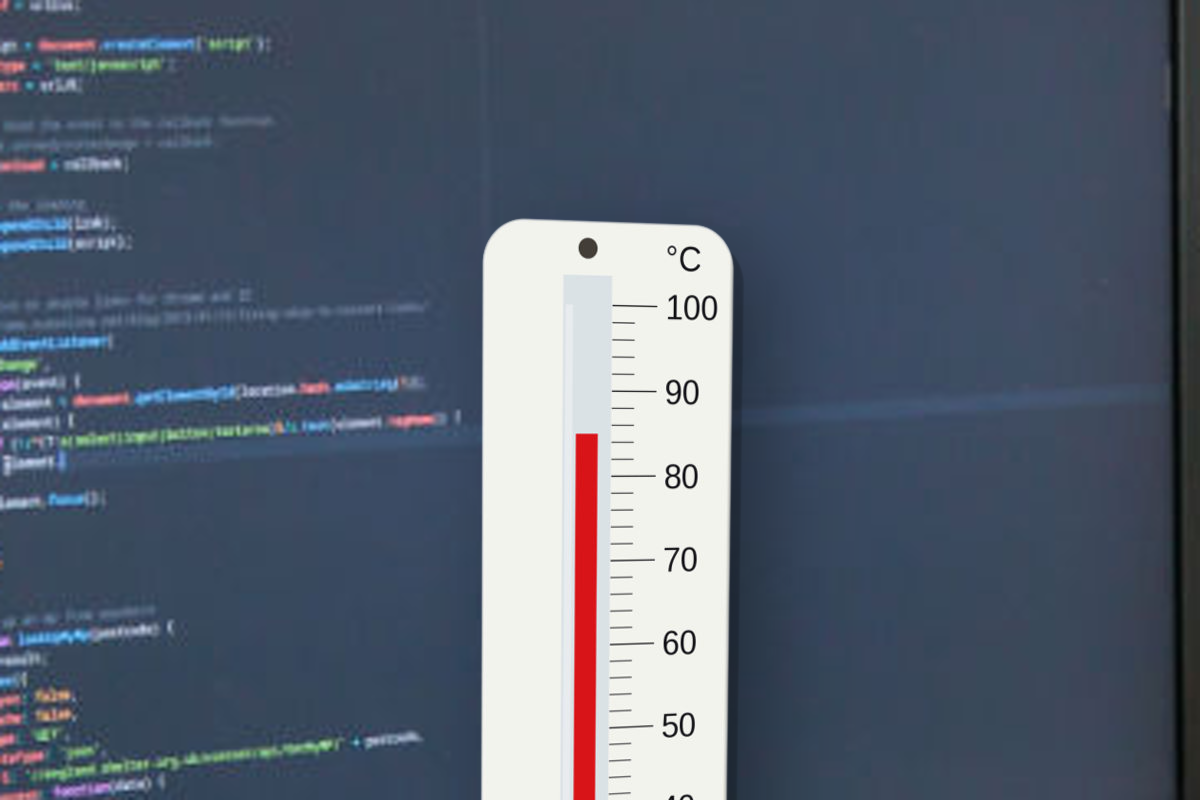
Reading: **85** °C
